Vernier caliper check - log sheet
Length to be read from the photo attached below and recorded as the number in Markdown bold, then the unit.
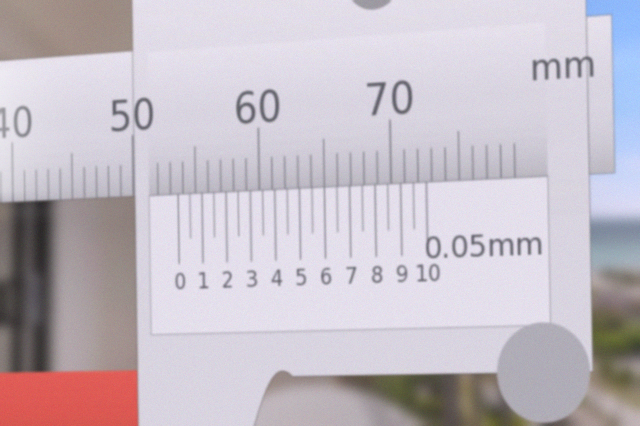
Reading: **53.6** mm
